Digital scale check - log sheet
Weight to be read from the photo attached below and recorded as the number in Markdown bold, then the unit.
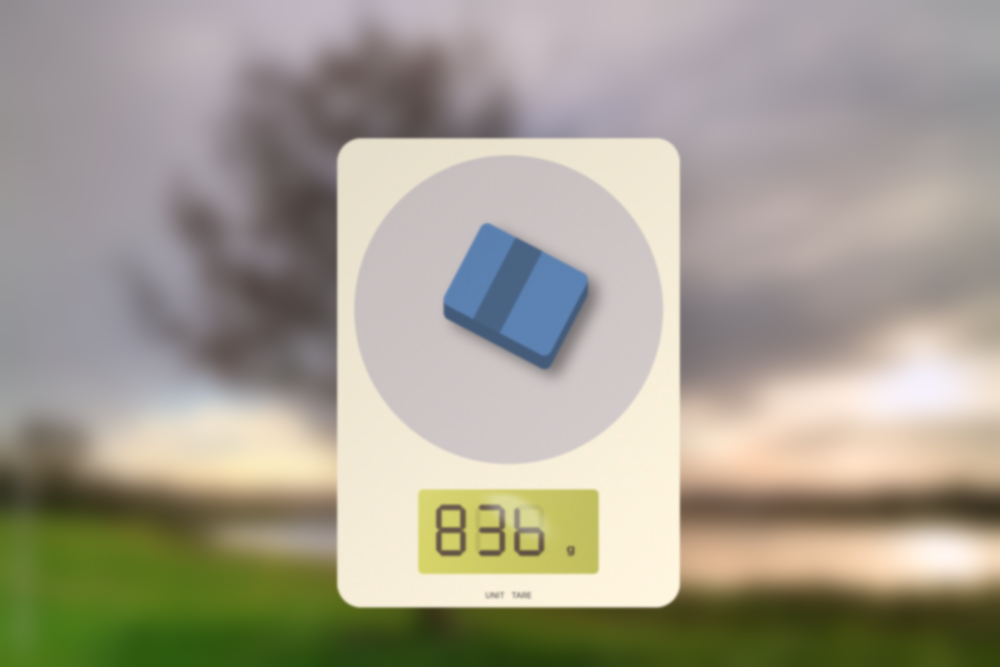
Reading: **836** g
